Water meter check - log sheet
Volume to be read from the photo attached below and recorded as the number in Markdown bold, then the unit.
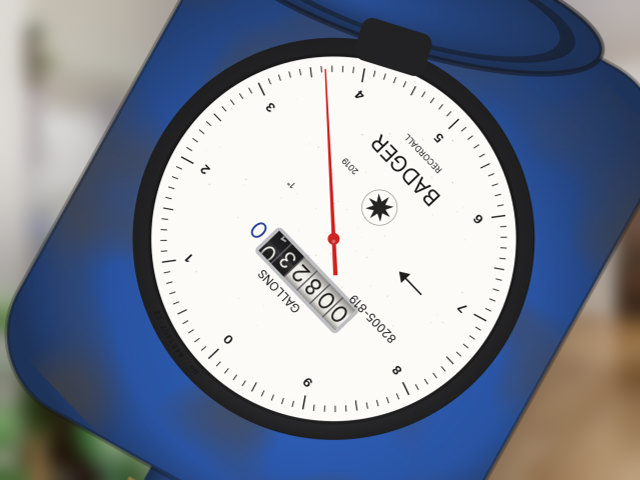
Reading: **82303.6** gal
